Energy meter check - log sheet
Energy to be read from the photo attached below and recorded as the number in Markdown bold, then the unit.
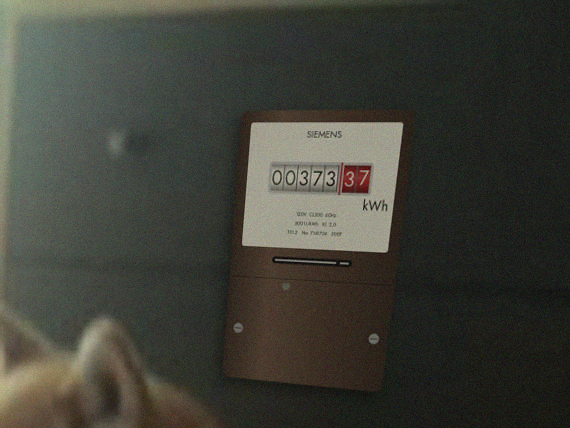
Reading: **373.37** kWh
